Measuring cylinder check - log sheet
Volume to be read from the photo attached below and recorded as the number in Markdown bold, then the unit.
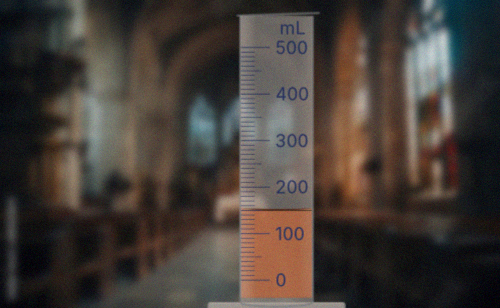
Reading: **150** mL
